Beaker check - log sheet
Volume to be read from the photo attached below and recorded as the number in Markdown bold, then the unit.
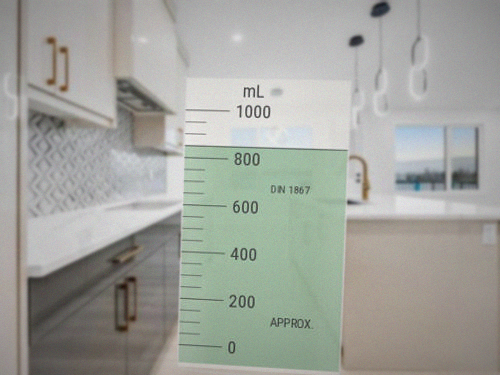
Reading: **850** mL
